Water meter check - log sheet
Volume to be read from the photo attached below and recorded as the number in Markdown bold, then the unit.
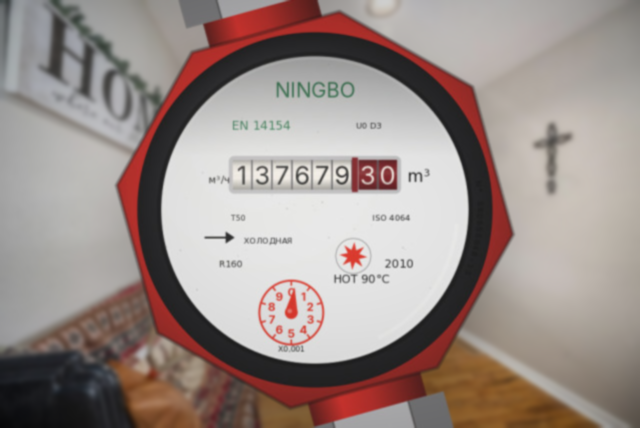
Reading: **137679.300** m³
